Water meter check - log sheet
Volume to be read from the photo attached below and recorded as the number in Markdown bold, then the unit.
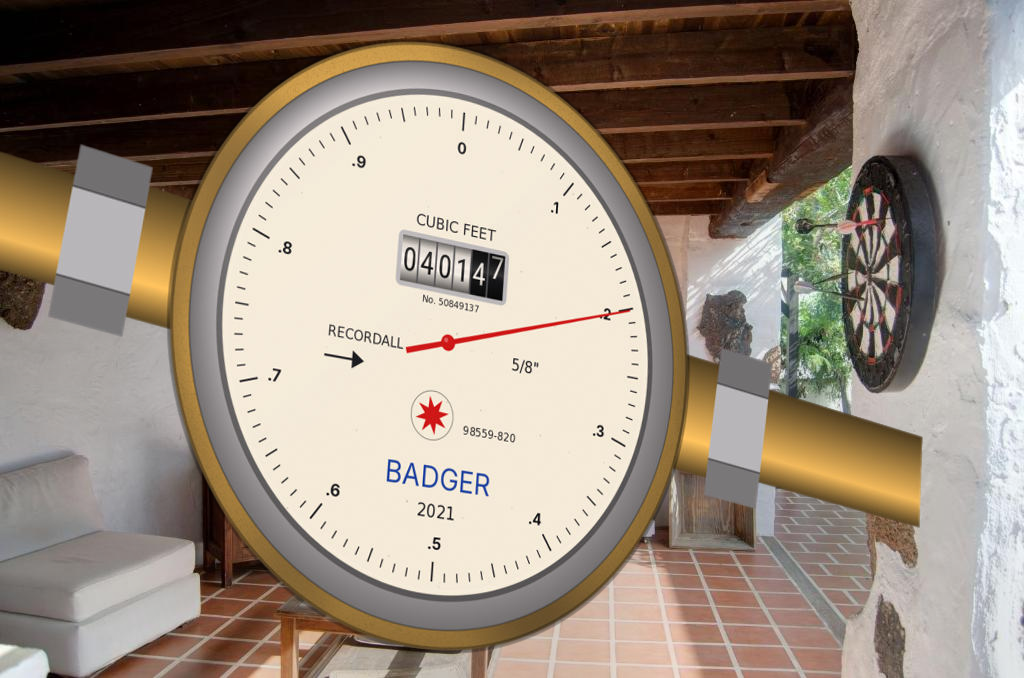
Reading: **40147.20** ft³
